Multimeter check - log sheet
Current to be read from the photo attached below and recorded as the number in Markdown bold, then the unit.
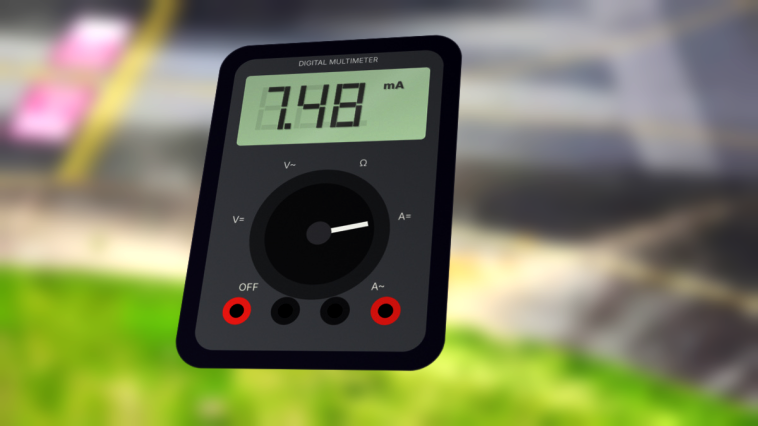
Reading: **7.48** mA
